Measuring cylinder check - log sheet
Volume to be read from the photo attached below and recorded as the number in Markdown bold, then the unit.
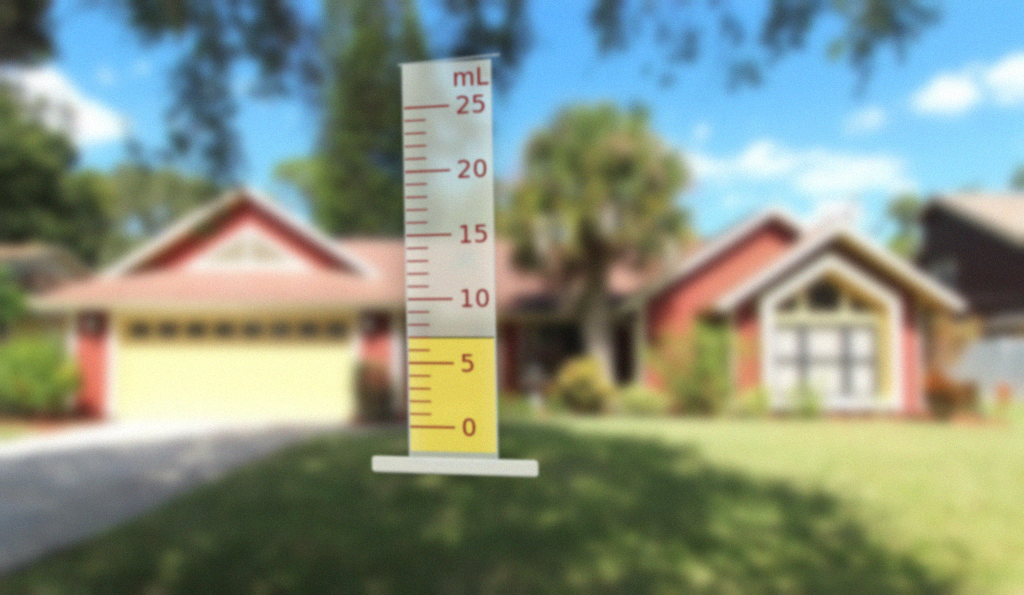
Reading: **7** mL
